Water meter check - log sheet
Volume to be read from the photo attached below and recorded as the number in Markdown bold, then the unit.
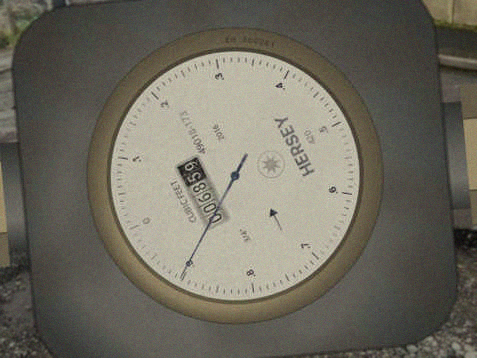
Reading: **6858.90** ft³
